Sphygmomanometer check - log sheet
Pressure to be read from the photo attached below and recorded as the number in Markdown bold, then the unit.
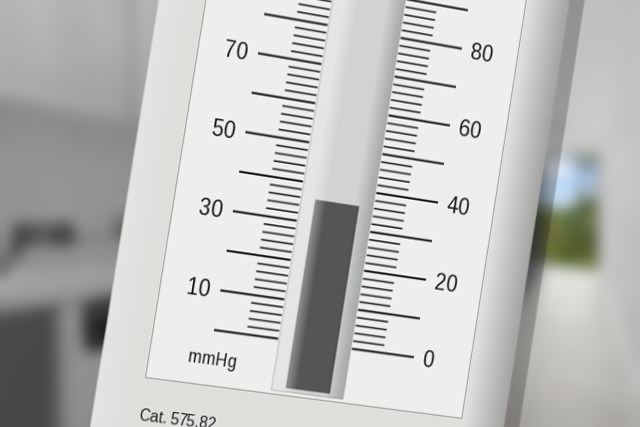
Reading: **36** mmHg
